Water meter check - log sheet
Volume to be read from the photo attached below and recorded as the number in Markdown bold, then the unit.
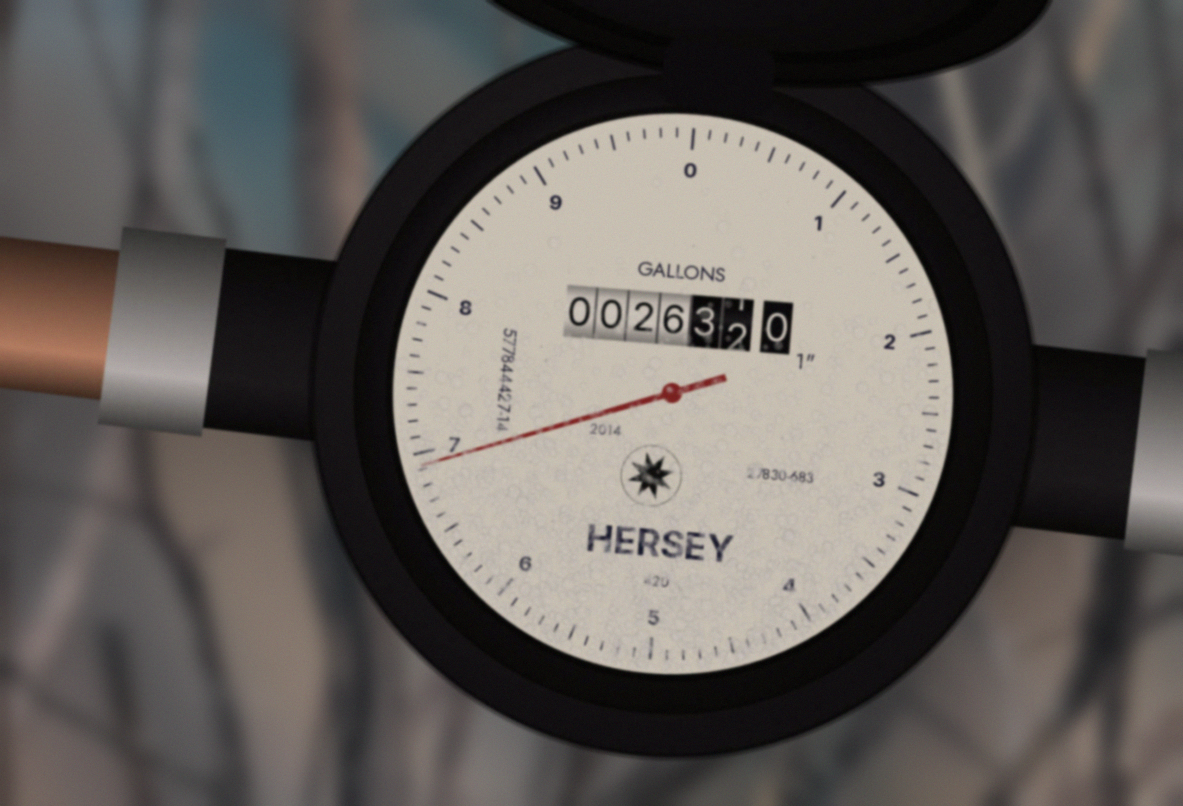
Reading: **26316.9** gal
